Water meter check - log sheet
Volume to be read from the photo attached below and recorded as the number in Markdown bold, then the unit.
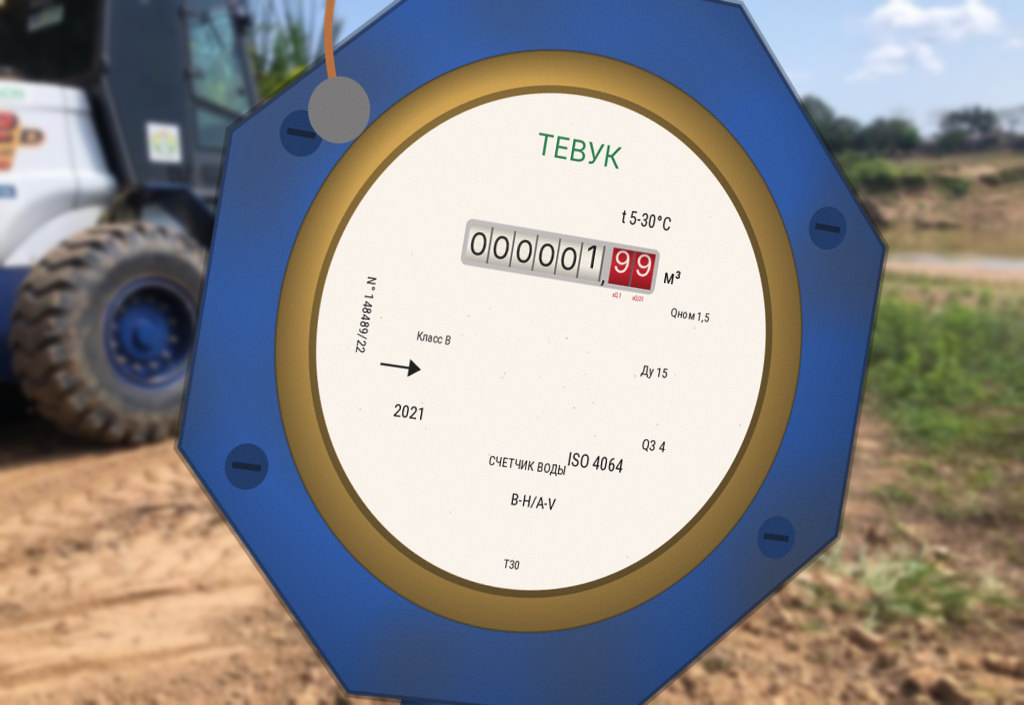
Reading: **1.99** m³
